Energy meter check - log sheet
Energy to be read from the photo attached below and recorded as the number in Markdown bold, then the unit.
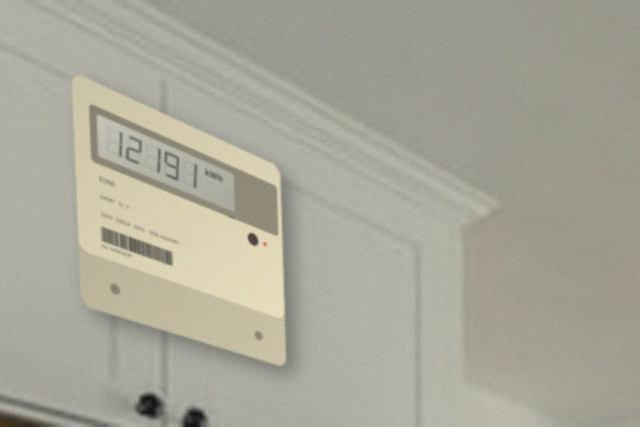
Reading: **12191** kWh
